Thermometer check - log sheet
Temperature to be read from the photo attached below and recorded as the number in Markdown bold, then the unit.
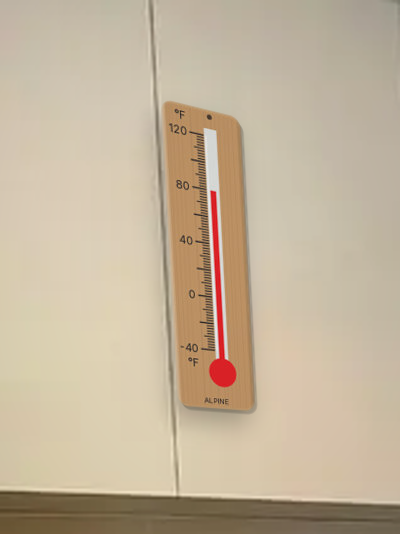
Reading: **80** °F
